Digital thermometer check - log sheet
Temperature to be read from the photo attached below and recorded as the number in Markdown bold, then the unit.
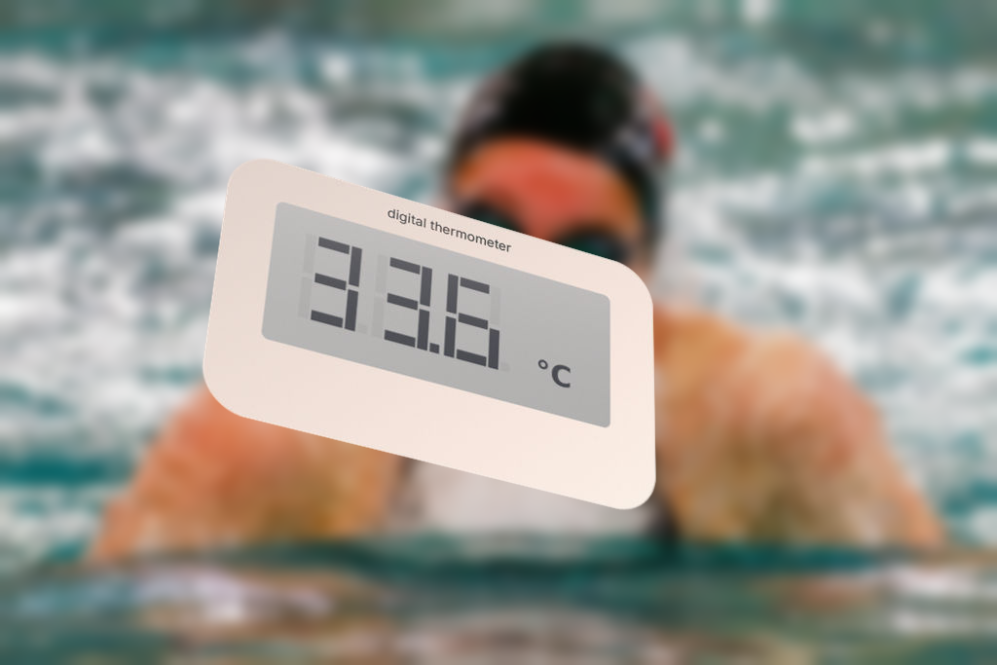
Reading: **33.6** °C
